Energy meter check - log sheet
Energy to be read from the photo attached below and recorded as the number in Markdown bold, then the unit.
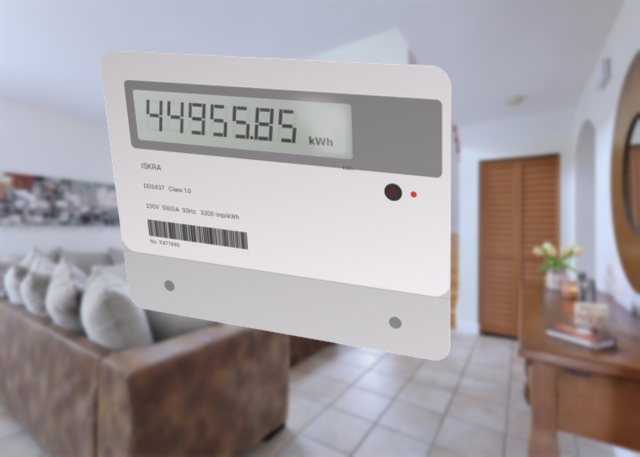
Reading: **44955.85** kWh
